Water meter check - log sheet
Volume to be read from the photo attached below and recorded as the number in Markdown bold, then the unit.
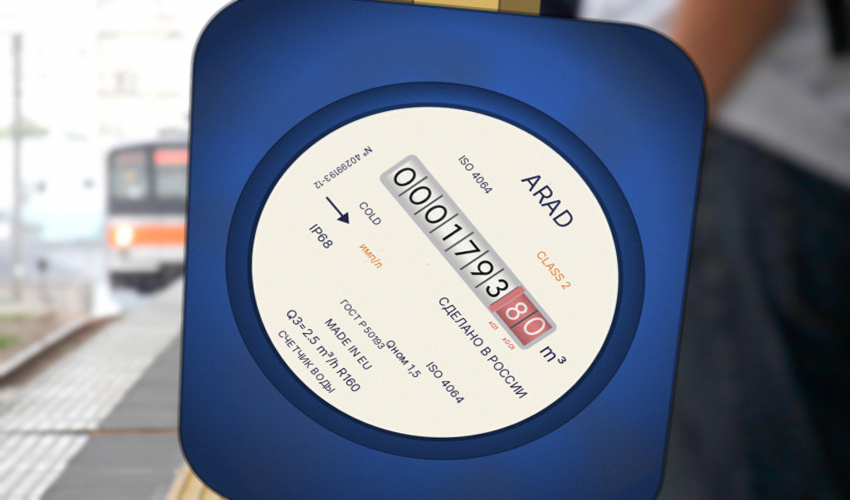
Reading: **1793.80** m³
